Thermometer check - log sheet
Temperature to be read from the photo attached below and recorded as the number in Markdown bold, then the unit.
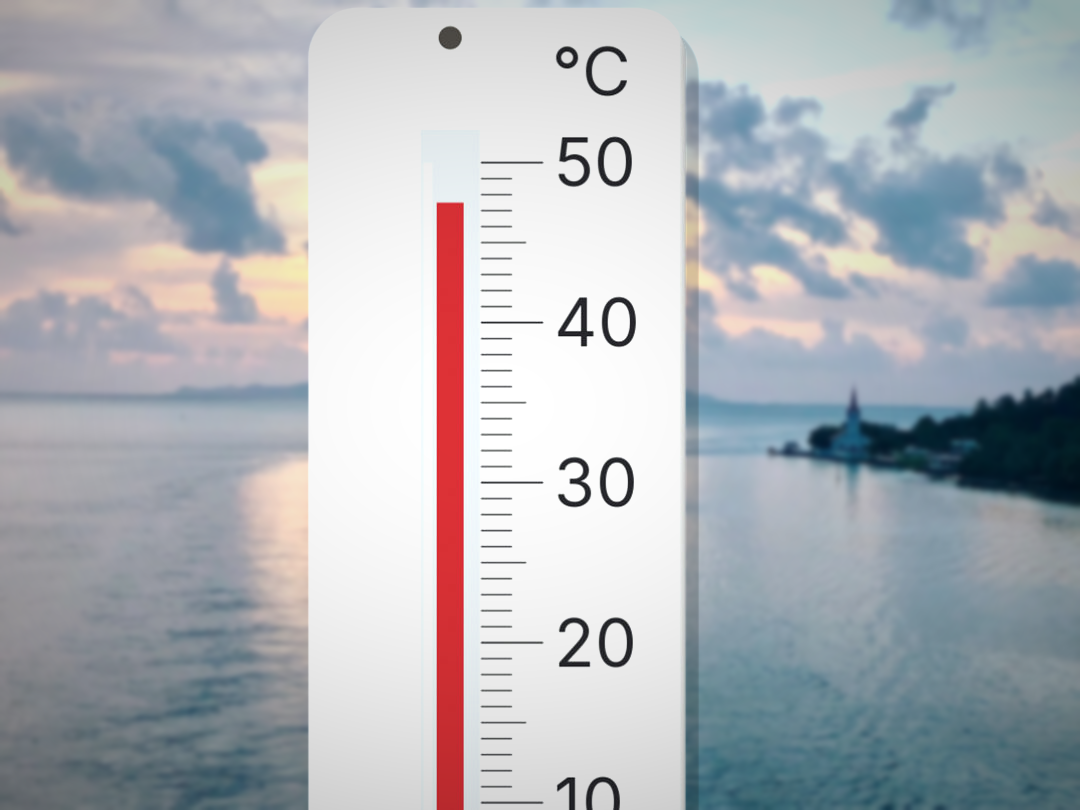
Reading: **47.5** °C
